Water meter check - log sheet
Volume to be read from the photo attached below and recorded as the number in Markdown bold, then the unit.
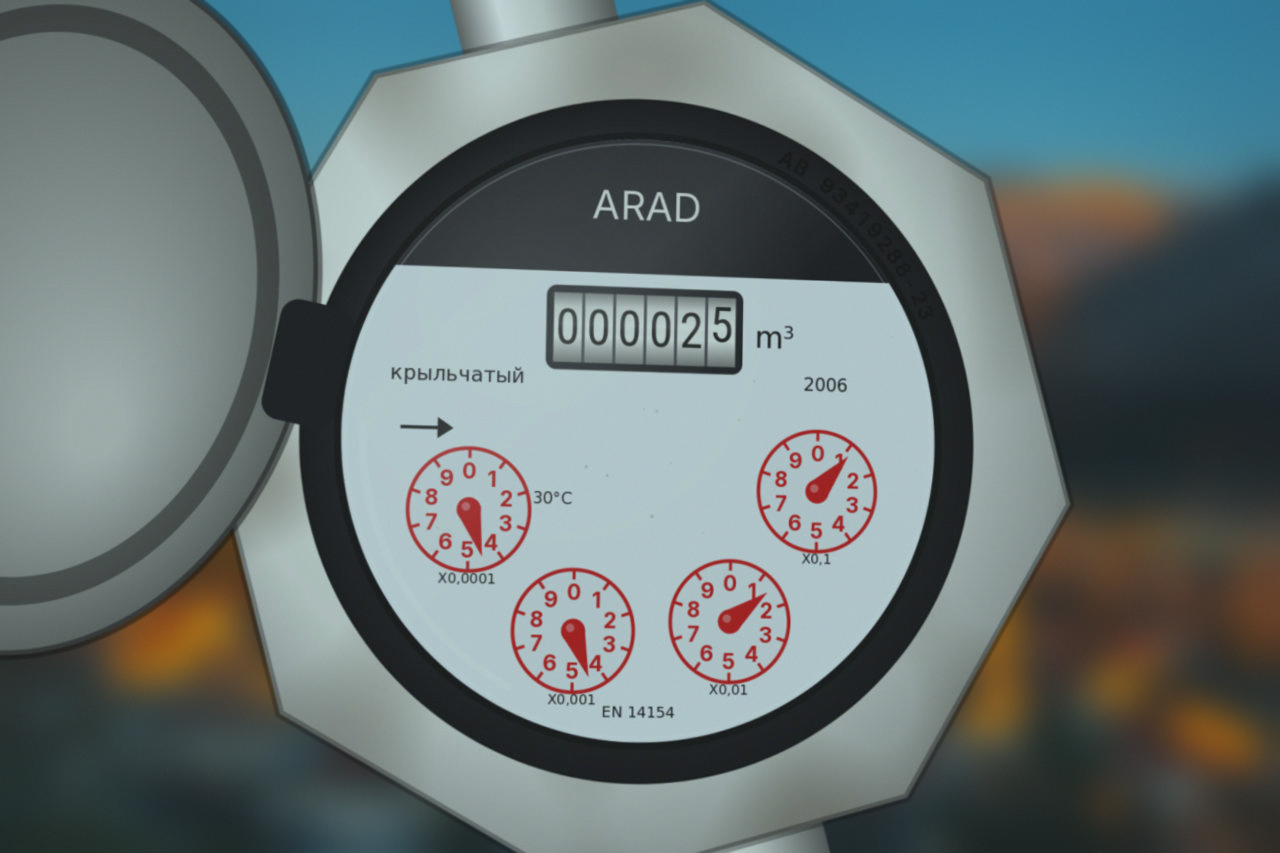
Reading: **25.1144** m³
